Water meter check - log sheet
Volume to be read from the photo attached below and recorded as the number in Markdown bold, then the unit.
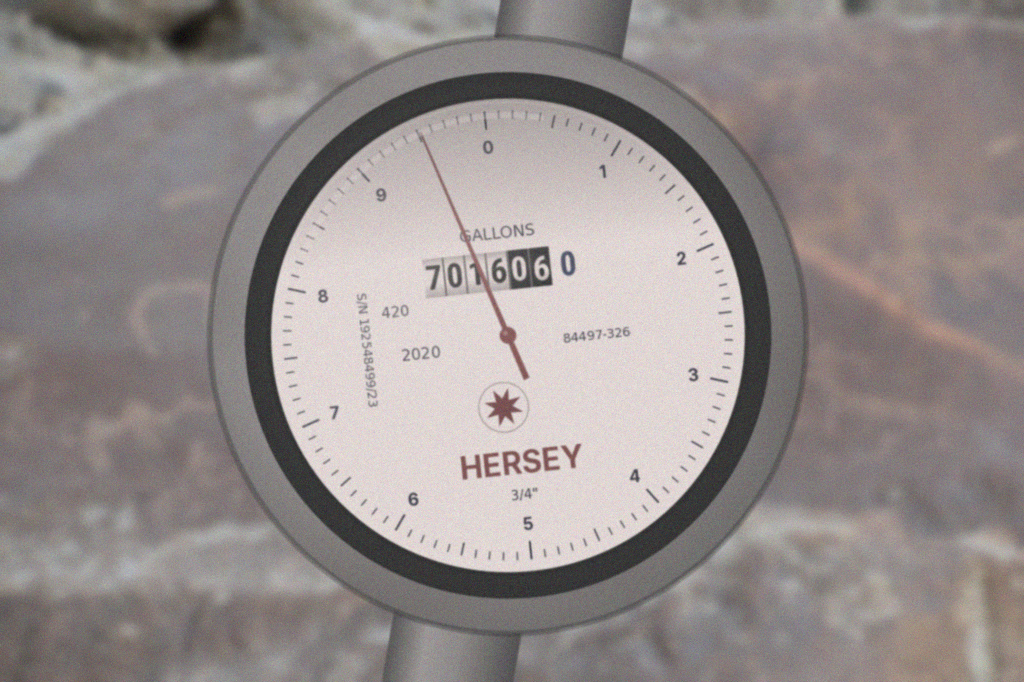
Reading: **7016059.5** gal
